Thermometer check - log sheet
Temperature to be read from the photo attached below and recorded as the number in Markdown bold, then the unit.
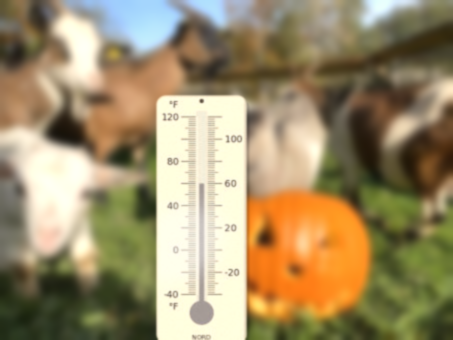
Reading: **60** °F
